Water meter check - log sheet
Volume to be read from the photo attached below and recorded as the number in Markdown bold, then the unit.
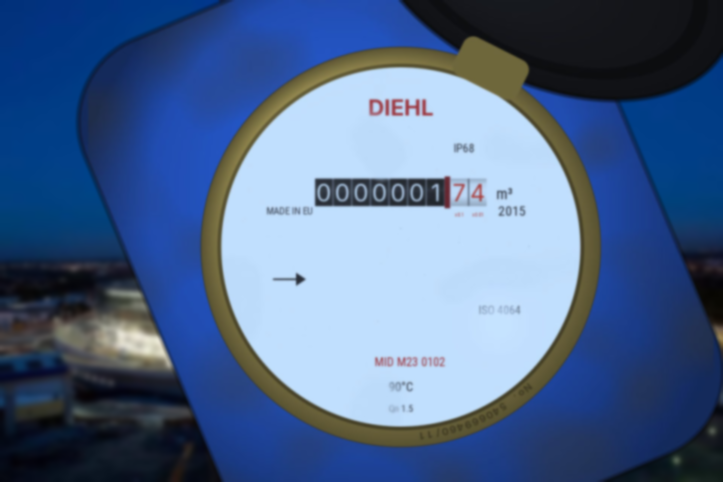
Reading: **1.74** m³
